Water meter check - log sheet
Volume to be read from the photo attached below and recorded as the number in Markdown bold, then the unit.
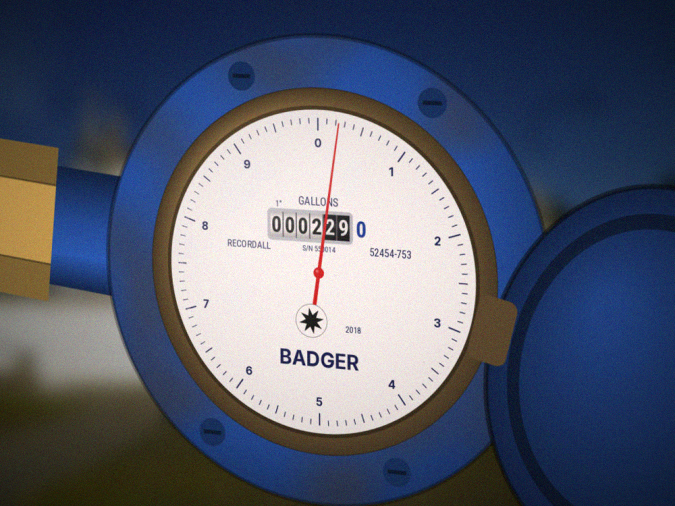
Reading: **2290.2** gal
